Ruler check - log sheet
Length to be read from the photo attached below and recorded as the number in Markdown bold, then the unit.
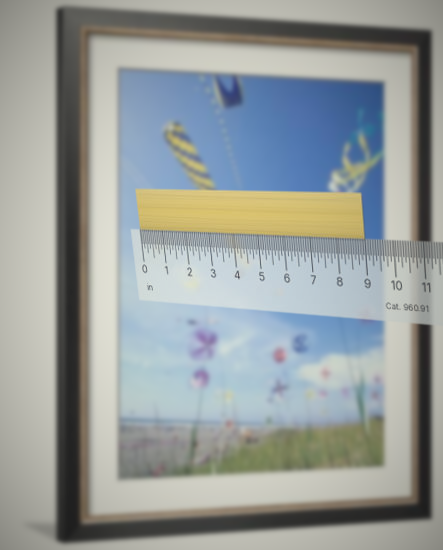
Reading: **9** in
